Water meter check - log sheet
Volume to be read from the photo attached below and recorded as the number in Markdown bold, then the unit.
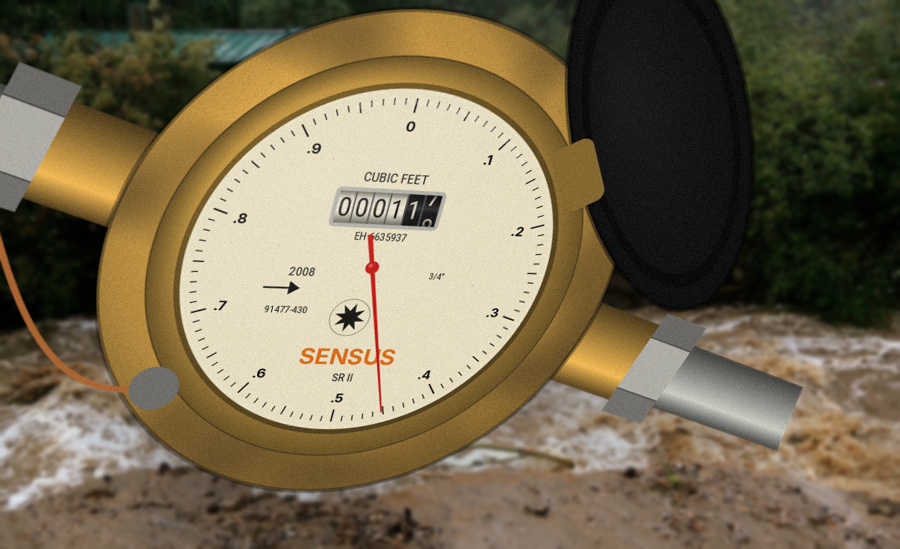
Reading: **117.45** ft³
